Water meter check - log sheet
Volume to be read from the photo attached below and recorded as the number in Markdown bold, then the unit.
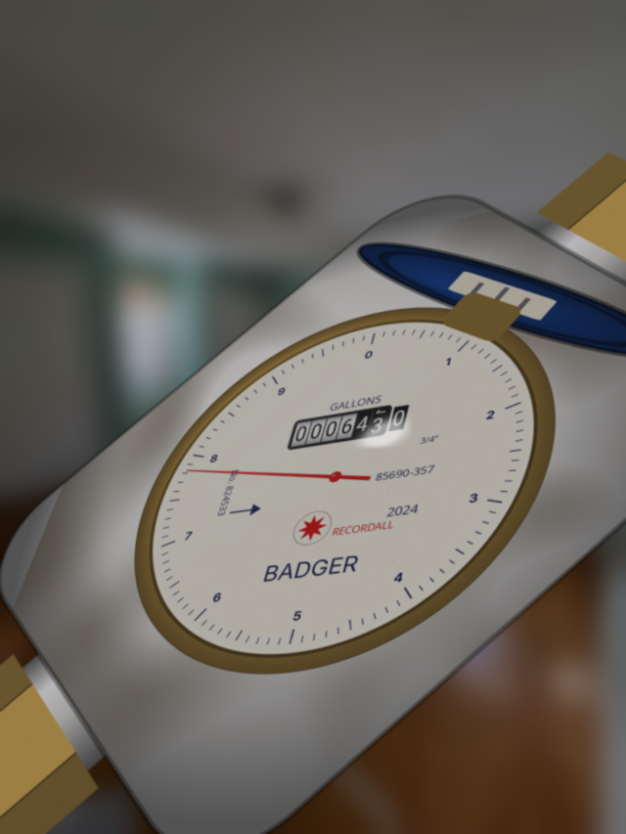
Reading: **6427.8** gal
